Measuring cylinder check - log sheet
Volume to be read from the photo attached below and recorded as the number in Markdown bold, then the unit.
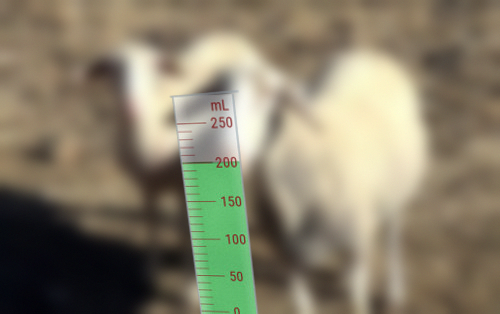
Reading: **200** mL
